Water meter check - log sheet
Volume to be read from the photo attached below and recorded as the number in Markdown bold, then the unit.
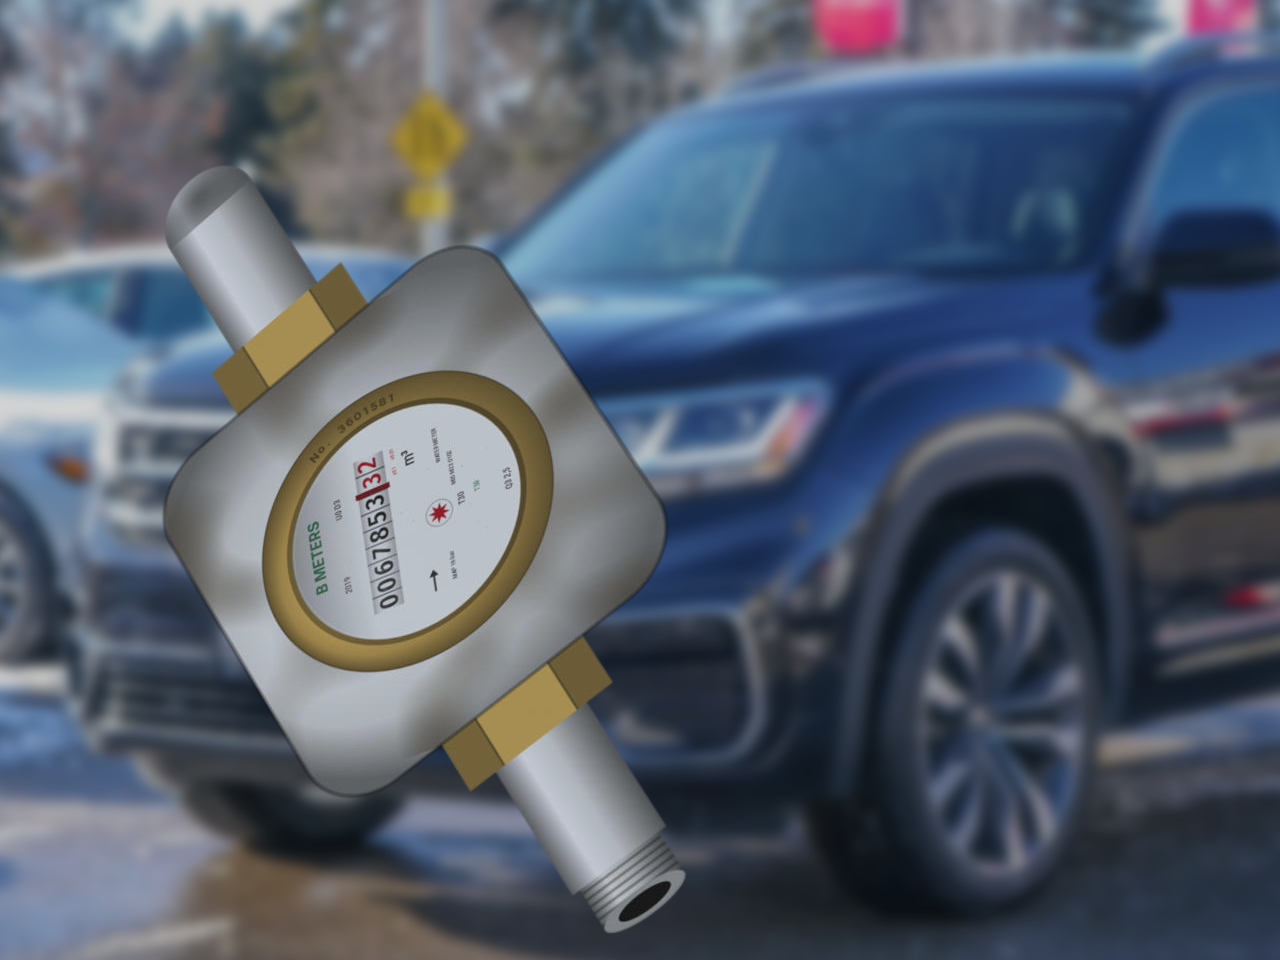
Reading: **67853.32** m³
